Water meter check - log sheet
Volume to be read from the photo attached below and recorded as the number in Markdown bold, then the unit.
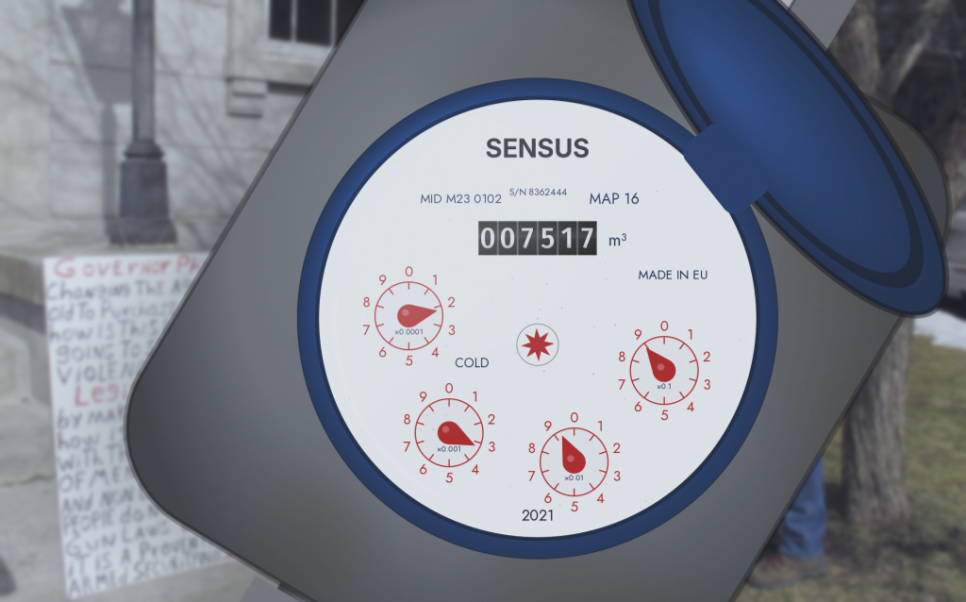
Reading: **7517.8932** m³
